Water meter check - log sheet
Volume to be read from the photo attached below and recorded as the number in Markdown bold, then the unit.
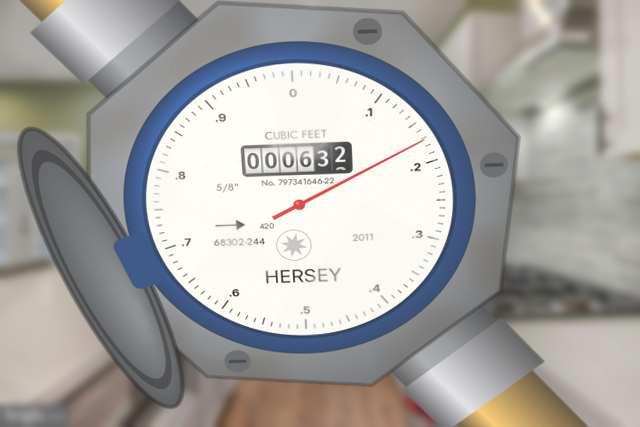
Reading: **632.17** ft³
